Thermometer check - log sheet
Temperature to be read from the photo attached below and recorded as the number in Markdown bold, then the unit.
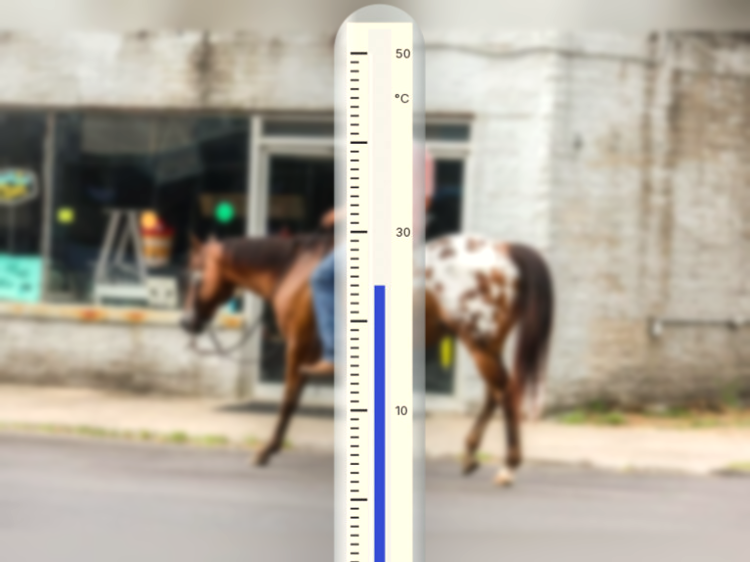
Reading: **24** °C
